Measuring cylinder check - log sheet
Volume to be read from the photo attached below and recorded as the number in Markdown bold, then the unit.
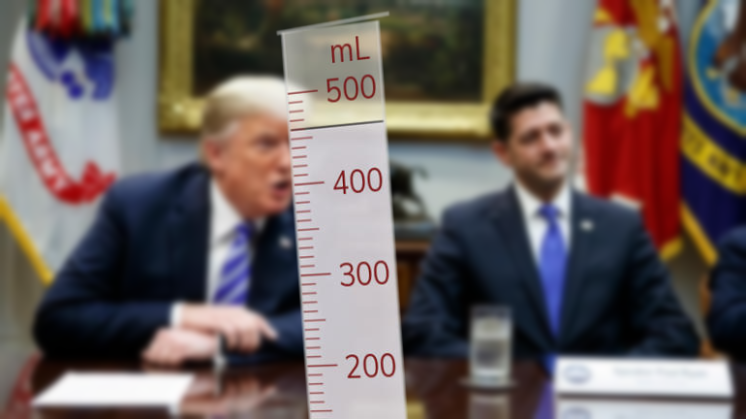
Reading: **460** mL
